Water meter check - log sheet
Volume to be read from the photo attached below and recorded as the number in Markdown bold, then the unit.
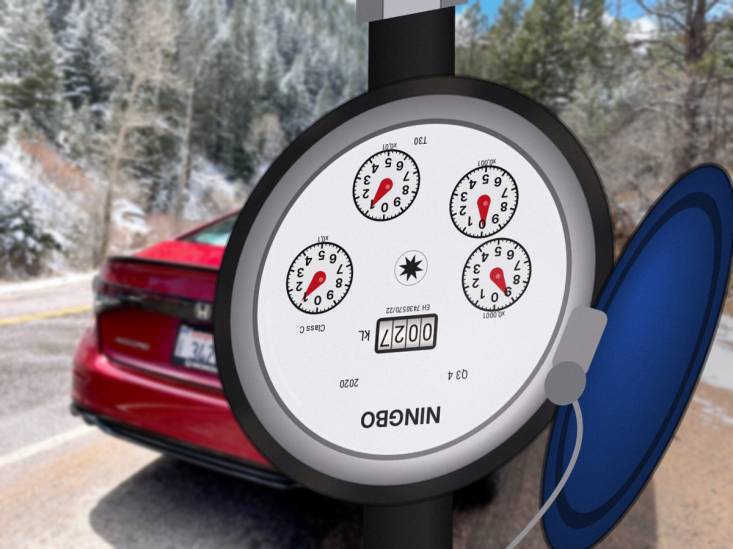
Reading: **27.1099** kL
